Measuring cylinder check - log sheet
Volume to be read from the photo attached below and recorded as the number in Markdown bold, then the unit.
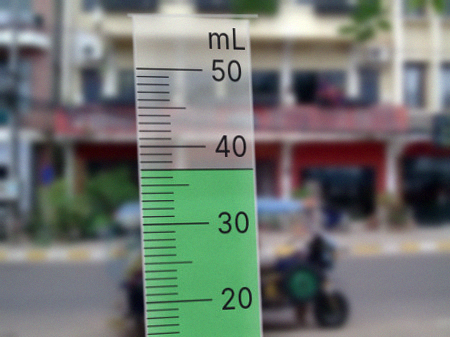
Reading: **37** mL
